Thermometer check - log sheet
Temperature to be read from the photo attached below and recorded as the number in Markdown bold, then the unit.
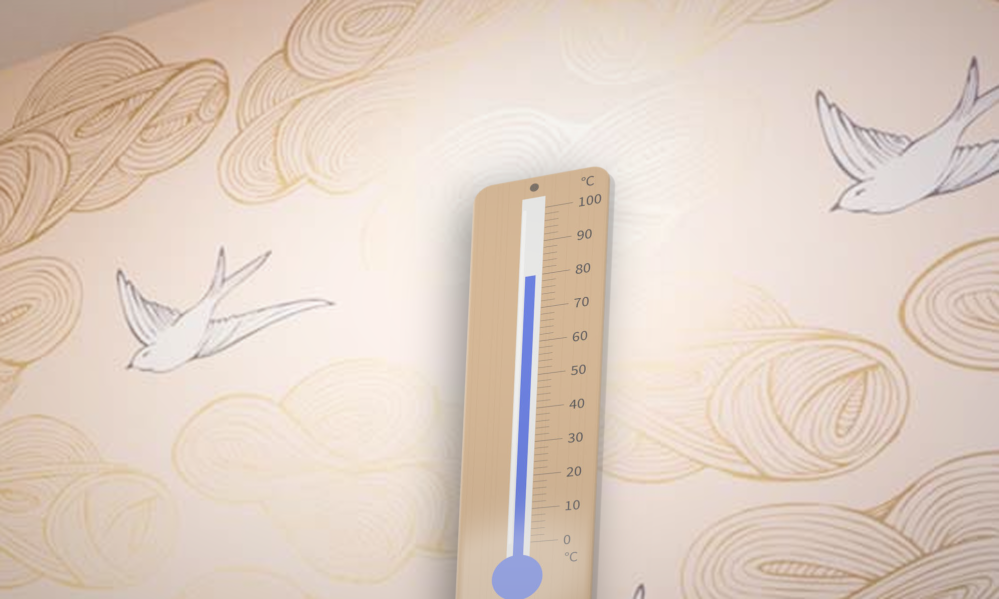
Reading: **80** °C
